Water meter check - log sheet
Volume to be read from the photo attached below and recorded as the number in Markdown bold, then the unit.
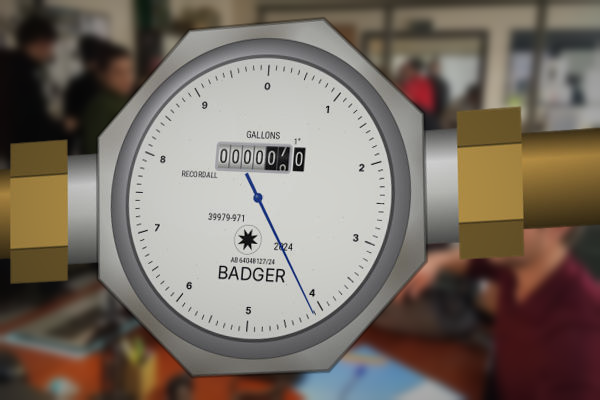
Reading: **74.1** gal
